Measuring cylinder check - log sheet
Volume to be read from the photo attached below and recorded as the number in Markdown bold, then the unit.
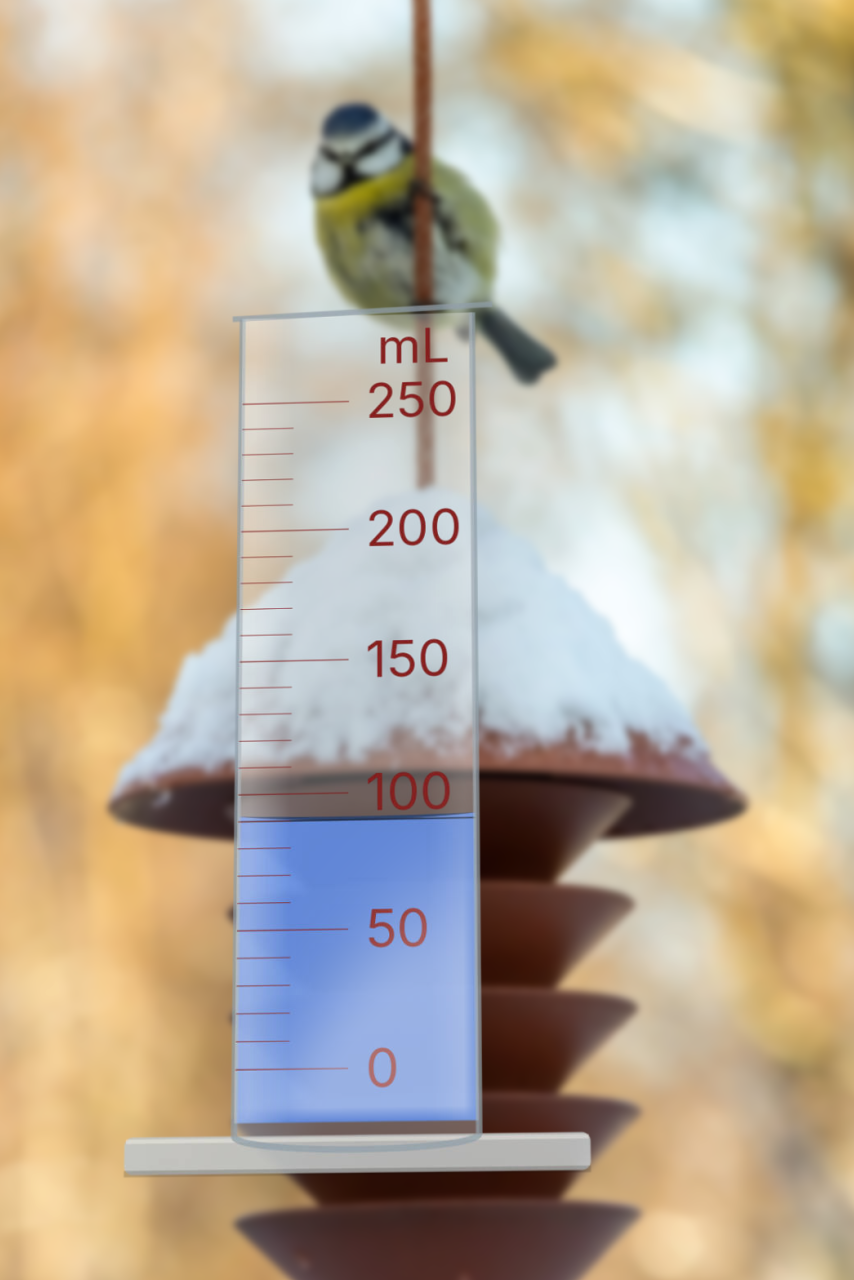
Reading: **90** mL
